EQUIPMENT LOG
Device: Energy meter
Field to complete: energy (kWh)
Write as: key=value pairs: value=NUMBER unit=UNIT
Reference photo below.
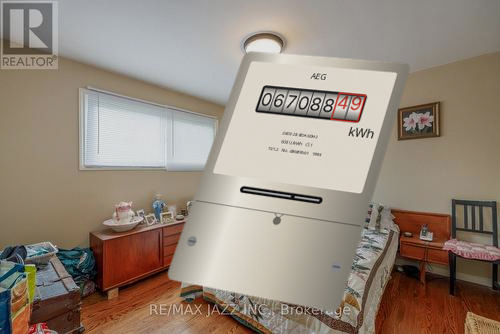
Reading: value=67088.49 unit=kWh
